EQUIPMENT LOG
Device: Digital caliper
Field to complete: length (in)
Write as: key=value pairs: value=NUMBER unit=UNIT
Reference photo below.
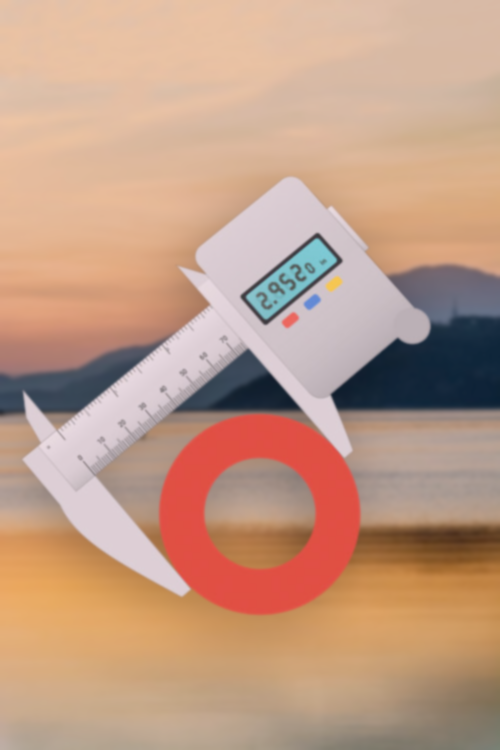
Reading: value=2.9520 unit=in
